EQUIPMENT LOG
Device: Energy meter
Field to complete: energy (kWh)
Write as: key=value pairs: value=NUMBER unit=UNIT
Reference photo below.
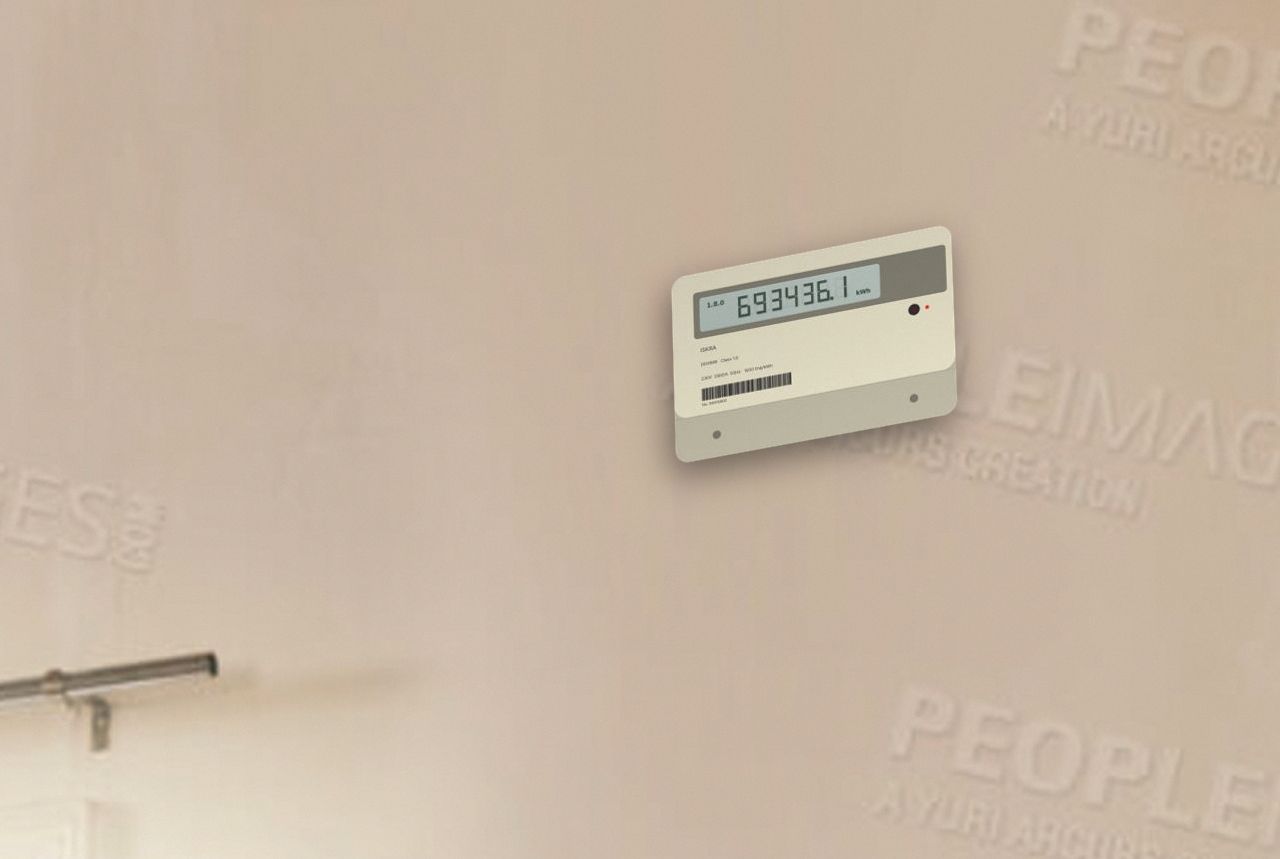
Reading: value=693436.1 unit=kWh
